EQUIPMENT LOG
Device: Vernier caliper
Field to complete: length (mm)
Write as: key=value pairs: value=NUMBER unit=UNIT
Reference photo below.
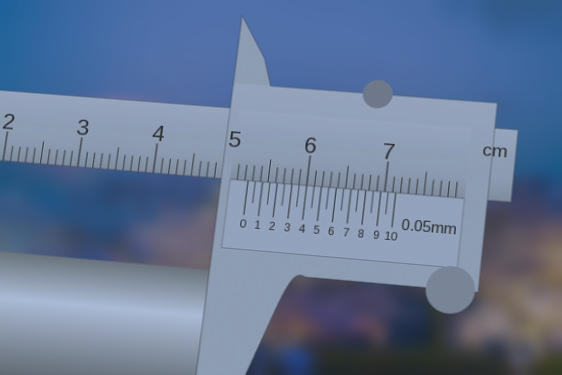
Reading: value=52.4 unit=mm
